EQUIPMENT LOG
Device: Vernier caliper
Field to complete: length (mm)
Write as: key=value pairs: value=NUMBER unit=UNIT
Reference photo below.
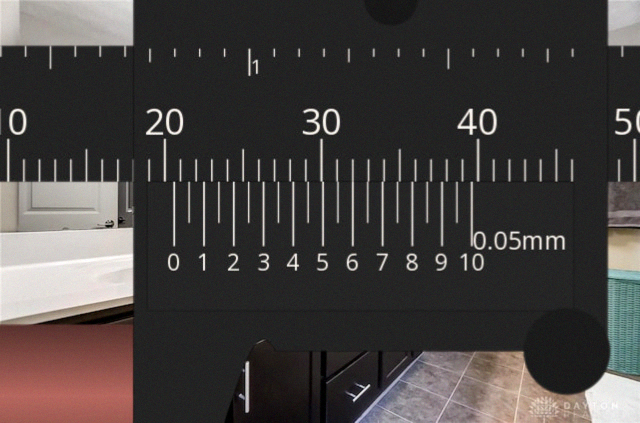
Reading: value=20.6 unit=mm
